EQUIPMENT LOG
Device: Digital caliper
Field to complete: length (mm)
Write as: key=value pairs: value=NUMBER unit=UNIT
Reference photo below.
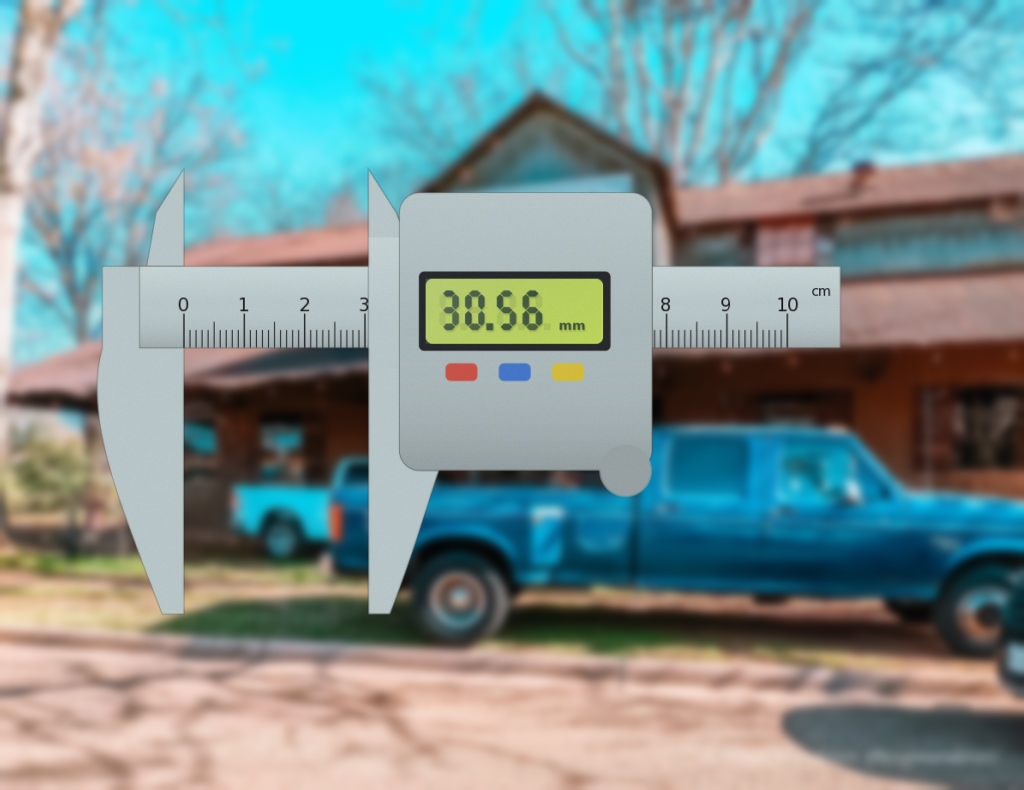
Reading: value=30.56 unit=mm
